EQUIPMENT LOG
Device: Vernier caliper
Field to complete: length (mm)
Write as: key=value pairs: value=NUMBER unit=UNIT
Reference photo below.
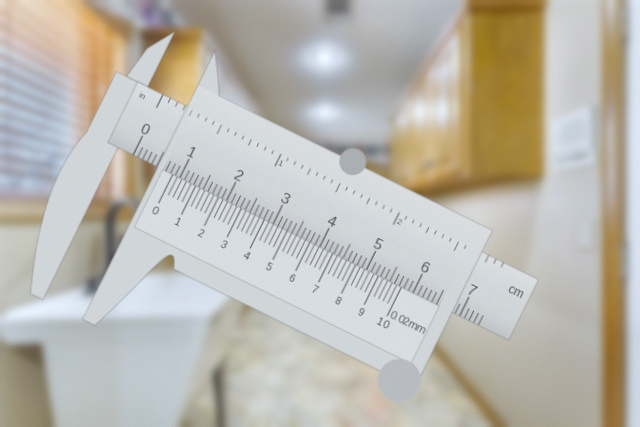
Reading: value=8.5 unit=mm
